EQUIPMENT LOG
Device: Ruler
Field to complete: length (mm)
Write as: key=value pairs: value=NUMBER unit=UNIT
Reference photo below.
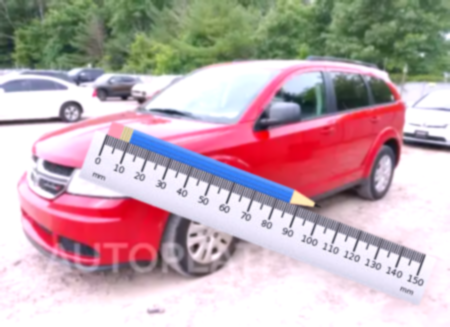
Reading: value=100 unit=mm
